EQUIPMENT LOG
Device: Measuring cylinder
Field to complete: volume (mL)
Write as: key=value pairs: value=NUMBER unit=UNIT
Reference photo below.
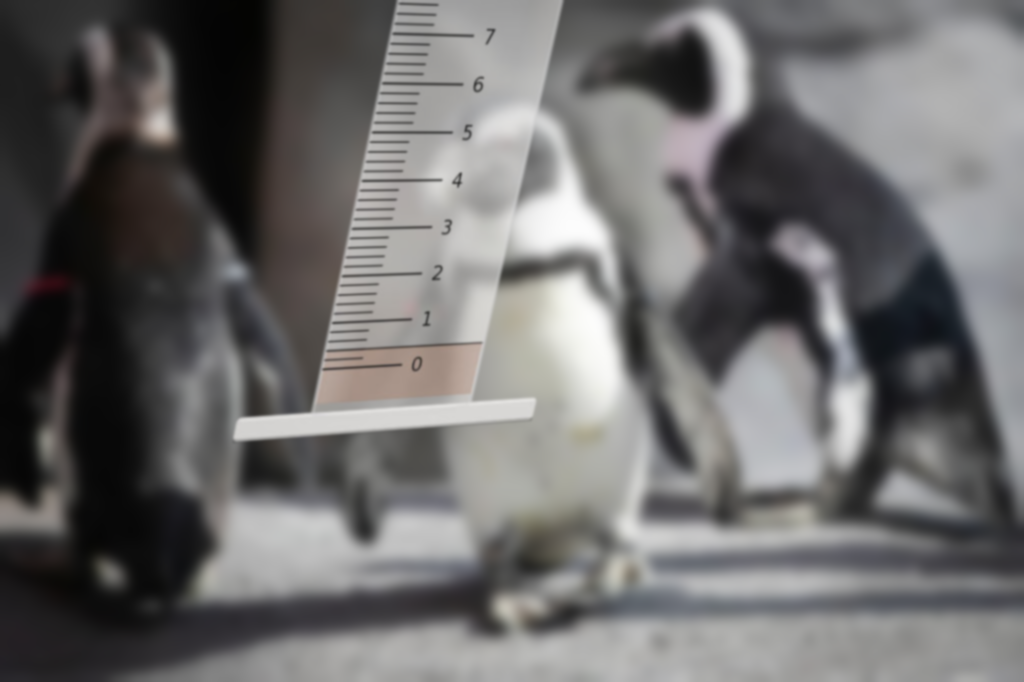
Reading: value=0.4 unit=mL
